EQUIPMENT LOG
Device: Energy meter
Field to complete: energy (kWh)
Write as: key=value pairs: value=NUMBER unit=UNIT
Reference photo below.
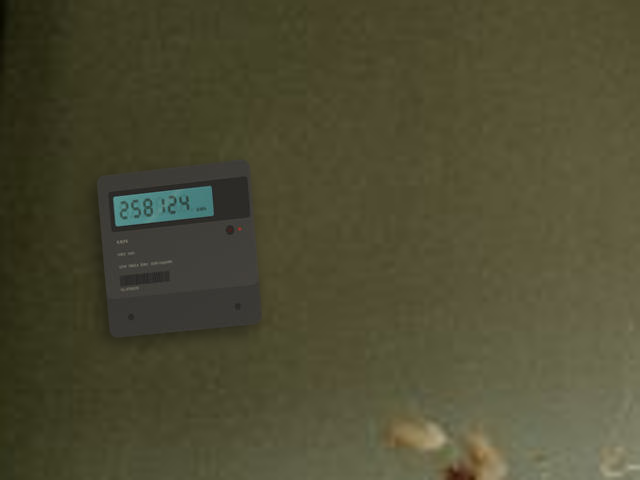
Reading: value=258124 unit=kWh
